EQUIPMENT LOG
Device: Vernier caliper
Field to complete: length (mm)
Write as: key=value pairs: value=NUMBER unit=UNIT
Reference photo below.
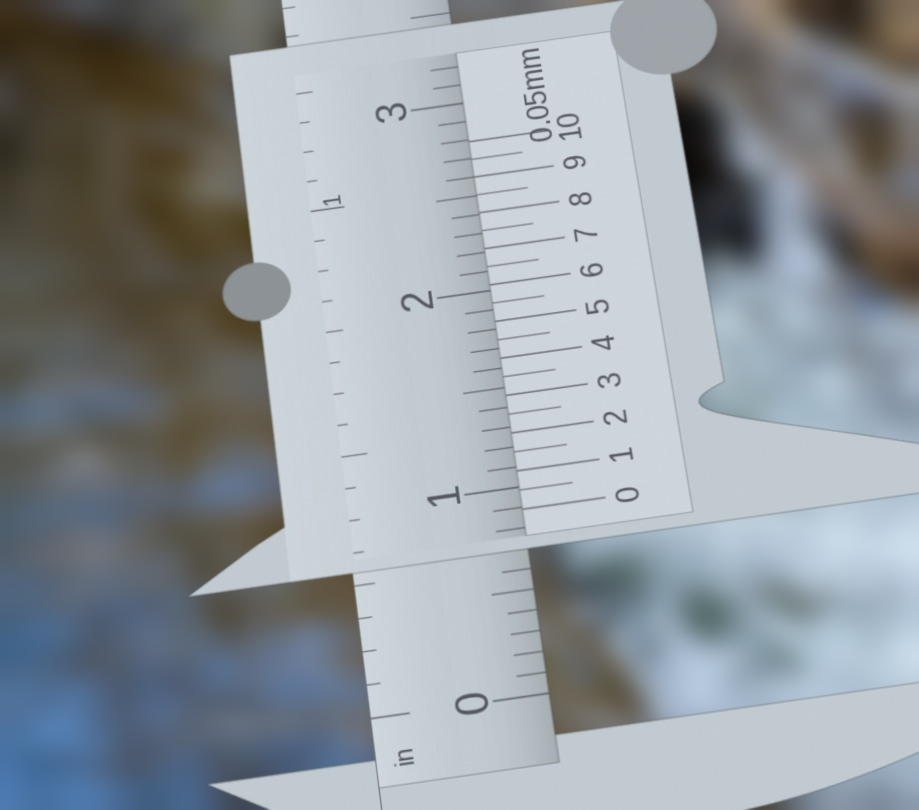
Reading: value=8.9 unit=mm
